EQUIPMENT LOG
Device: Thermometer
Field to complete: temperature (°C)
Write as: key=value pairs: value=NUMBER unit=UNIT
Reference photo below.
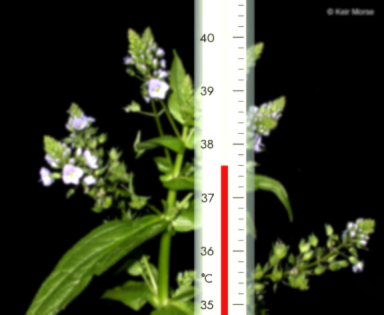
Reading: value=37.6 unit=°C
